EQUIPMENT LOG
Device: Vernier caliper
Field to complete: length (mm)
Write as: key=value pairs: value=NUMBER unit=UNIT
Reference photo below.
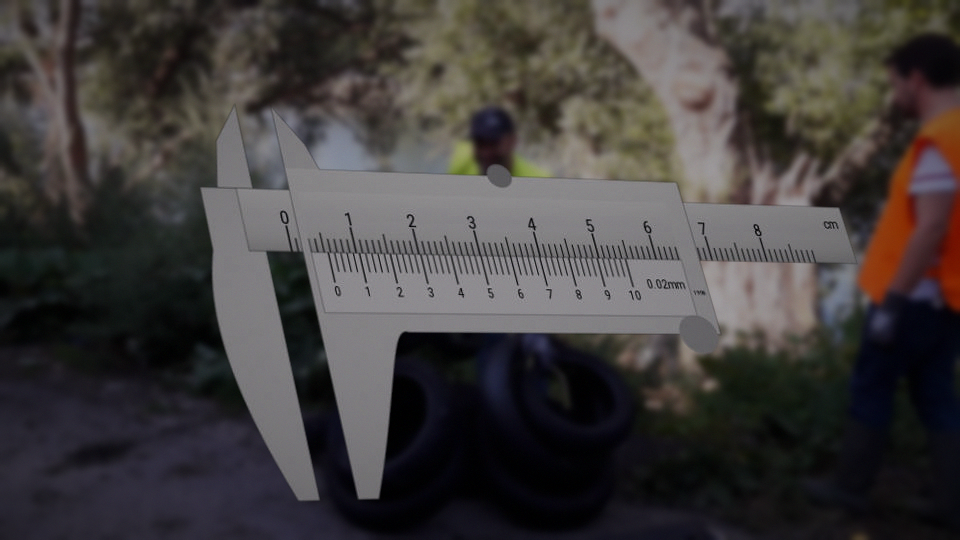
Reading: value=5.6 unit=mm
